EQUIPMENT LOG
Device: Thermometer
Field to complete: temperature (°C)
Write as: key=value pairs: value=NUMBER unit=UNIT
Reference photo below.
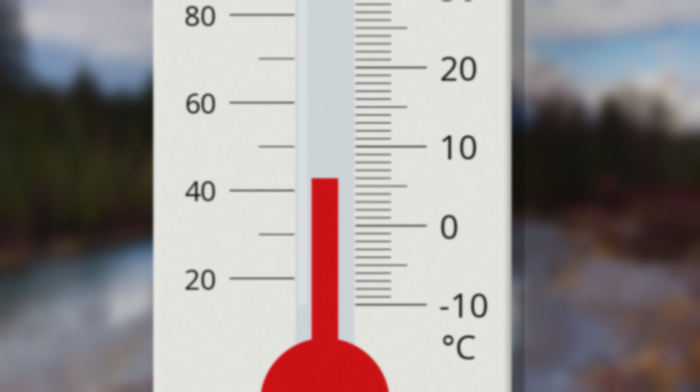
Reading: value=6 unit=°C
